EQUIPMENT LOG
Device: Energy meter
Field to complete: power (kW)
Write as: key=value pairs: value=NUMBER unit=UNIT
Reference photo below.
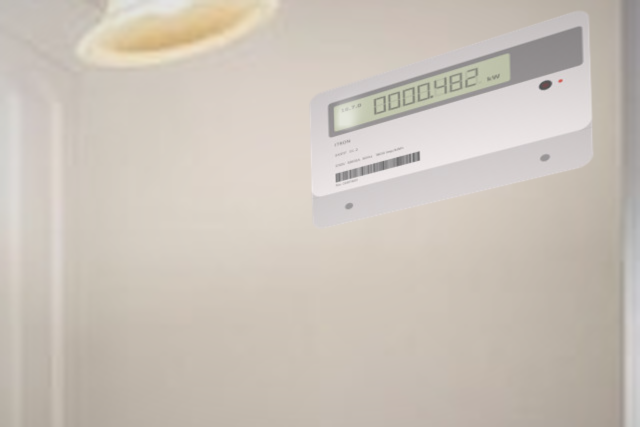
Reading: value=0.482 unit=kW
